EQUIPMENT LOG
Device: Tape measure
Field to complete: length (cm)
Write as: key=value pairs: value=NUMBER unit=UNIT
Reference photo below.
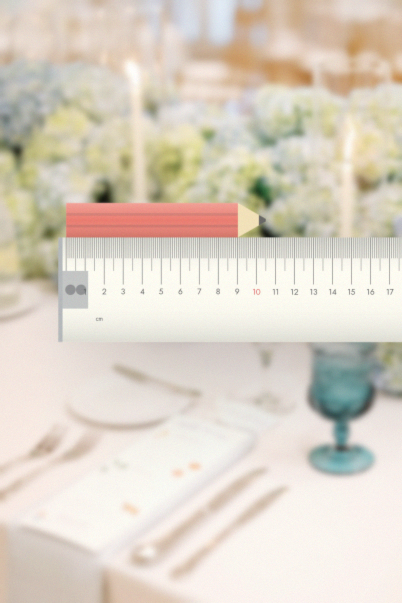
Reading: value=10.5 unit=cm
